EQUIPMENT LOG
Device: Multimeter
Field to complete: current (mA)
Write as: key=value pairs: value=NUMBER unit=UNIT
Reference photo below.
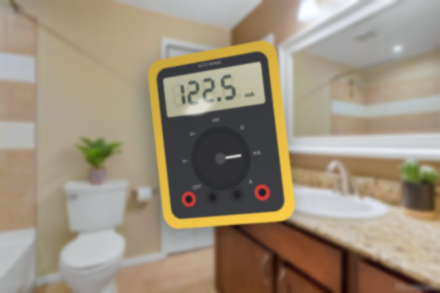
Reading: value=122.5 unit=mA
